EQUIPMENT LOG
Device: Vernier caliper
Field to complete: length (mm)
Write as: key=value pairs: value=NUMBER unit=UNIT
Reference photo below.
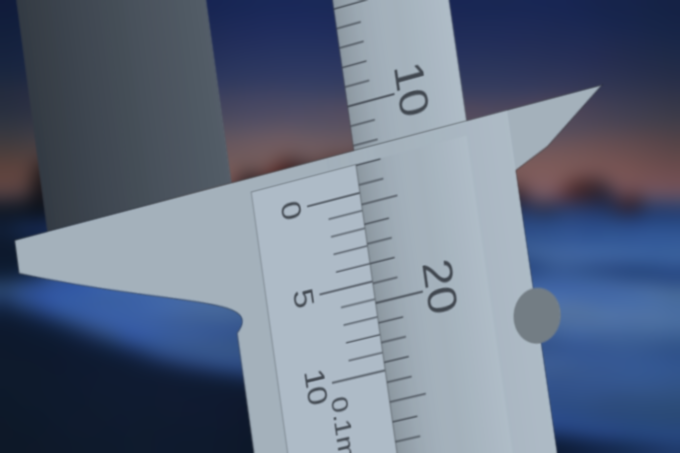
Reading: value=14.4 unit=mm
